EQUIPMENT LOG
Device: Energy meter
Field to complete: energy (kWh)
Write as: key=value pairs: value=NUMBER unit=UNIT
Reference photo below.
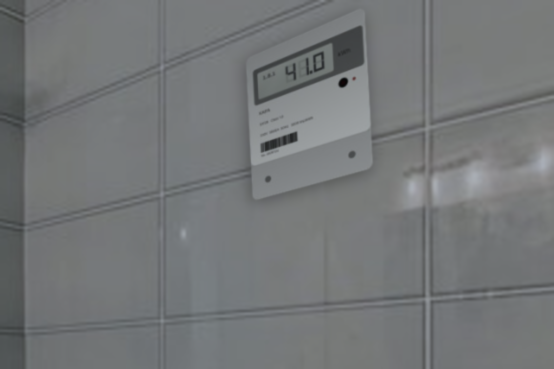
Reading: value=41.0 unit=kWh
